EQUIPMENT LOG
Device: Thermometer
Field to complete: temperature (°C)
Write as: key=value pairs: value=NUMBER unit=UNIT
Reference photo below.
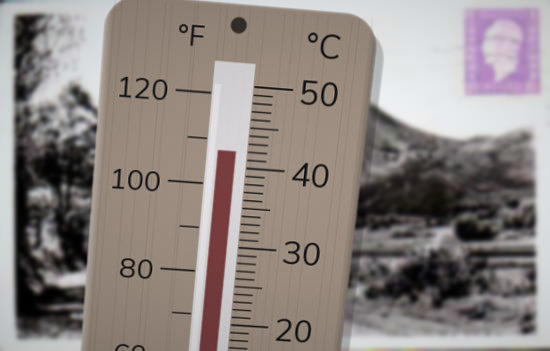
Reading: value=42 unit=°C
